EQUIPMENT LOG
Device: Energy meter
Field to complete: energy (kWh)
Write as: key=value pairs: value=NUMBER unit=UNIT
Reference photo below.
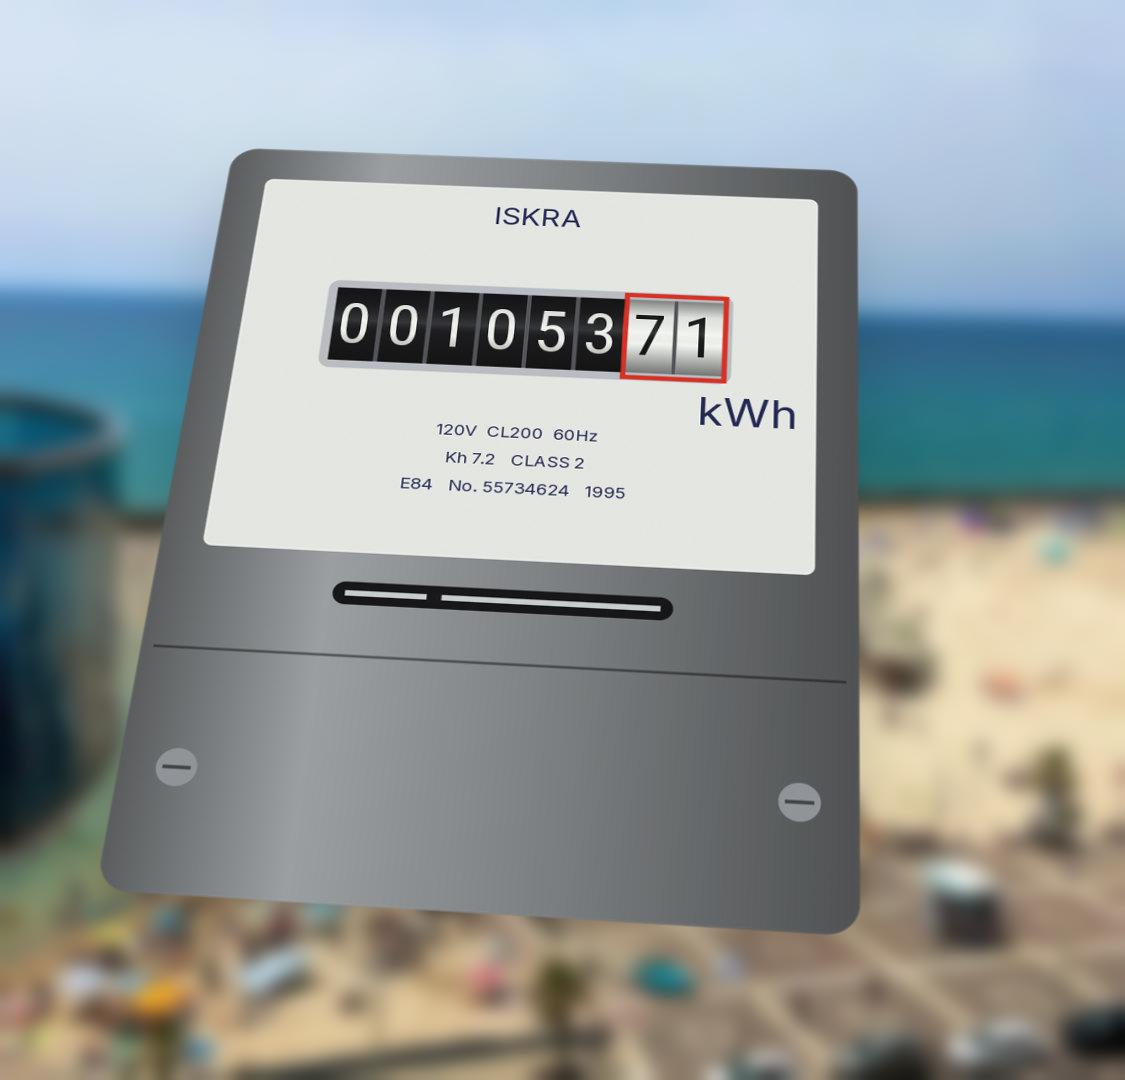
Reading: value=1053.71 unit=kWh
